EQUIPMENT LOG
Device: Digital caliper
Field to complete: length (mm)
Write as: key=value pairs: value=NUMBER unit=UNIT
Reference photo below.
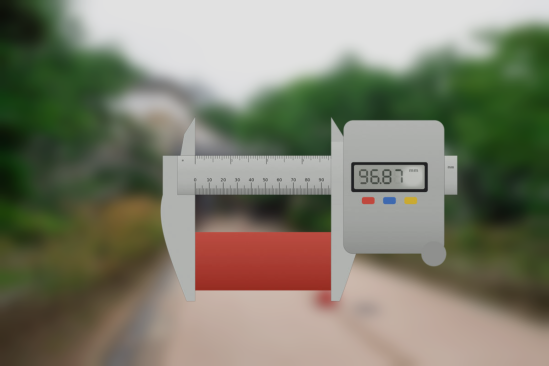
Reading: value=96.87 unit=mm
